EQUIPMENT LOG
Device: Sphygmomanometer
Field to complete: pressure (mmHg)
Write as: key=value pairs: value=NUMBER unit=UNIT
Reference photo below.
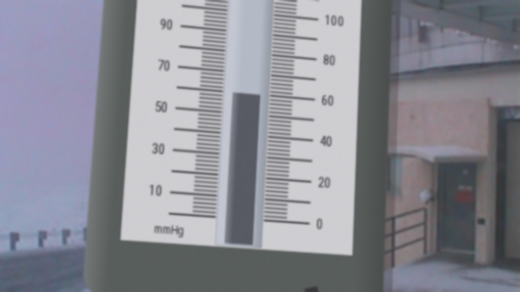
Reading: value=60 unit=mmHg
